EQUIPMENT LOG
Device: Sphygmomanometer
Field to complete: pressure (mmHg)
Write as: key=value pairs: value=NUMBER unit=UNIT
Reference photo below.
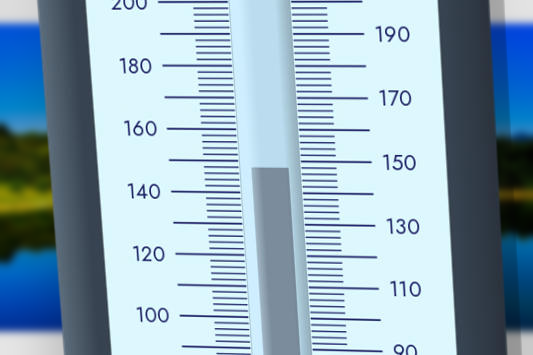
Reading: value=148 unit=mmHg
